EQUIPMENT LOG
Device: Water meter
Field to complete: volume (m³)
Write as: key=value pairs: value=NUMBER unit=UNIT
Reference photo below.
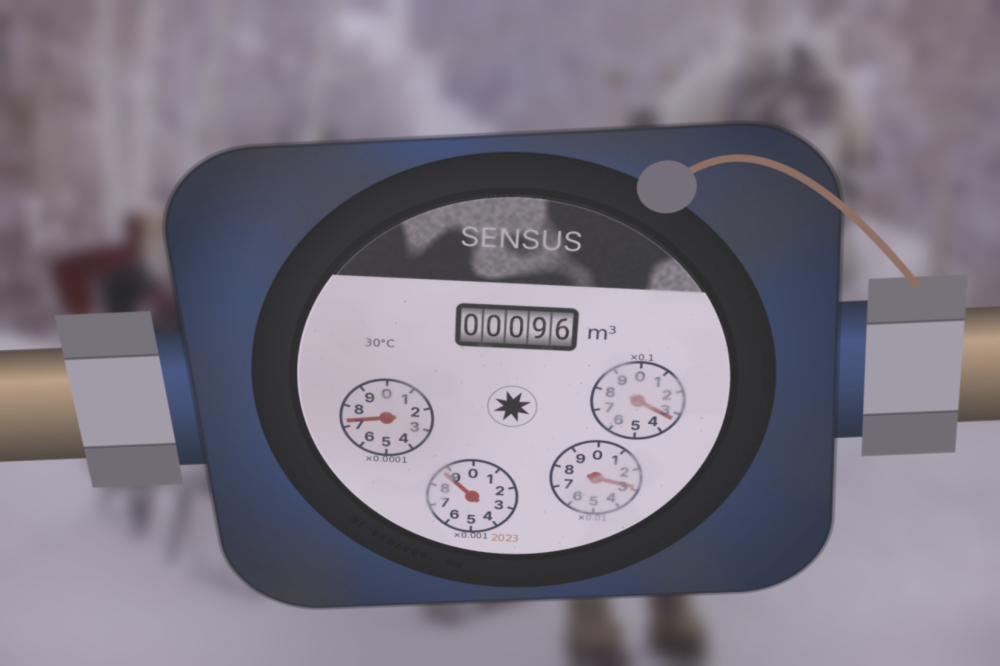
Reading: value=96.3287 unit=m³
